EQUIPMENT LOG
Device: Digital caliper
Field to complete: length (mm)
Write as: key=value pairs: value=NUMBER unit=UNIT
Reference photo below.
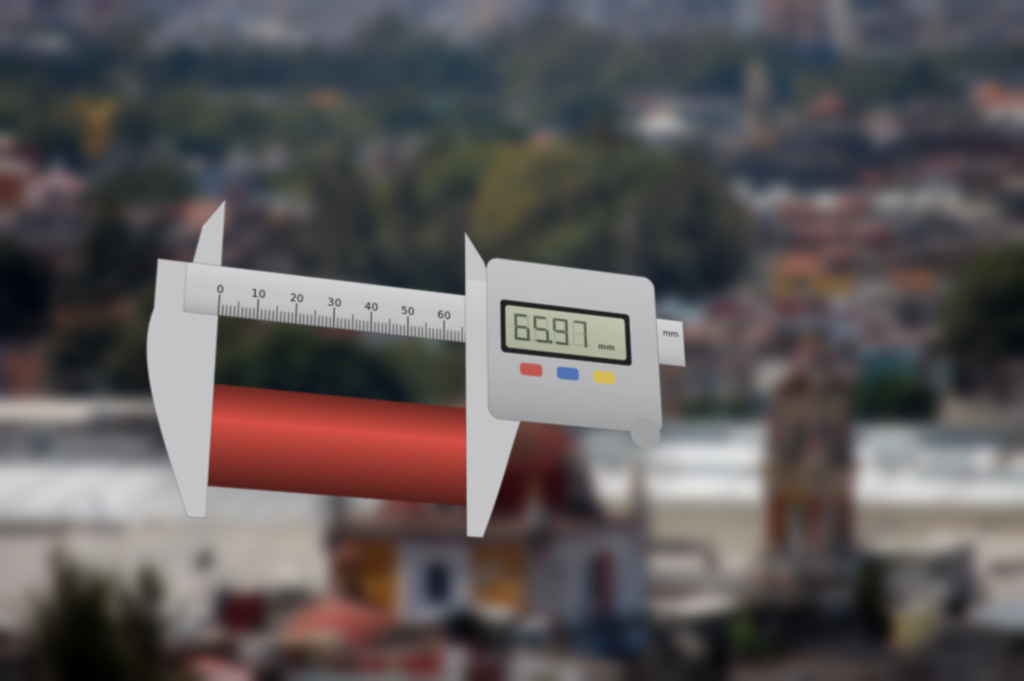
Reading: value=65.97 unit=mm
